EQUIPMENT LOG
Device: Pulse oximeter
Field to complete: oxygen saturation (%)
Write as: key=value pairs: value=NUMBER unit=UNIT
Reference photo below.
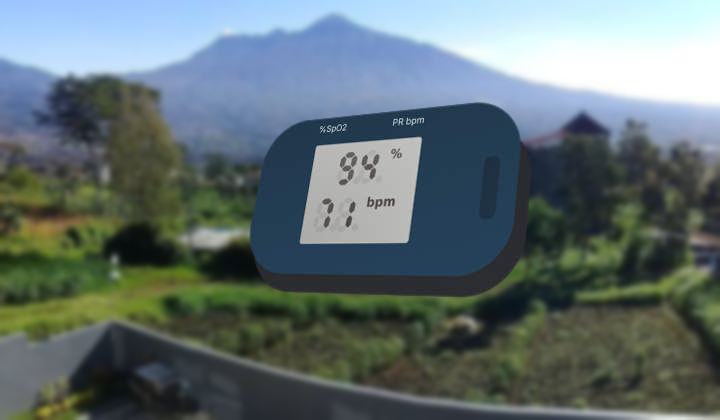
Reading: value=94 unit=%
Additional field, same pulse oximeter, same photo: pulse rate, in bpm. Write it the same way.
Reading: value=71 unit=bpm
